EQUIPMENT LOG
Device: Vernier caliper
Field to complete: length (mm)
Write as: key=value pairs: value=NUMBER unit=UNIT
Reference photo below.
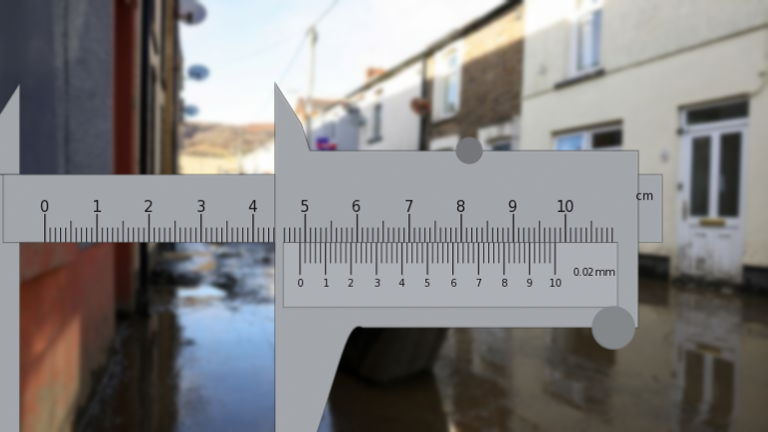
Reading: value=49.0 unit=mm
